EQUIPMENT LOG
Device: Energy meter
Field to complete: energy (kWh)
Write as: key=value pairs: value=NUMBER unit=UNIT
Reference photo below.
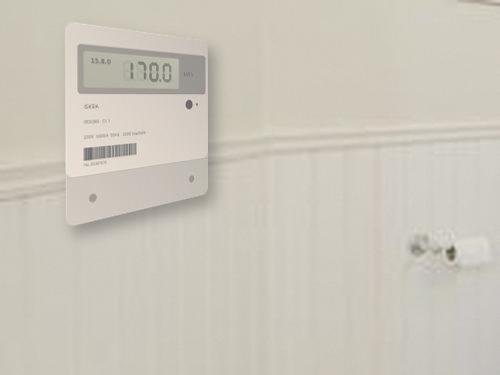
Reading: value=170.0 unit=kWh
